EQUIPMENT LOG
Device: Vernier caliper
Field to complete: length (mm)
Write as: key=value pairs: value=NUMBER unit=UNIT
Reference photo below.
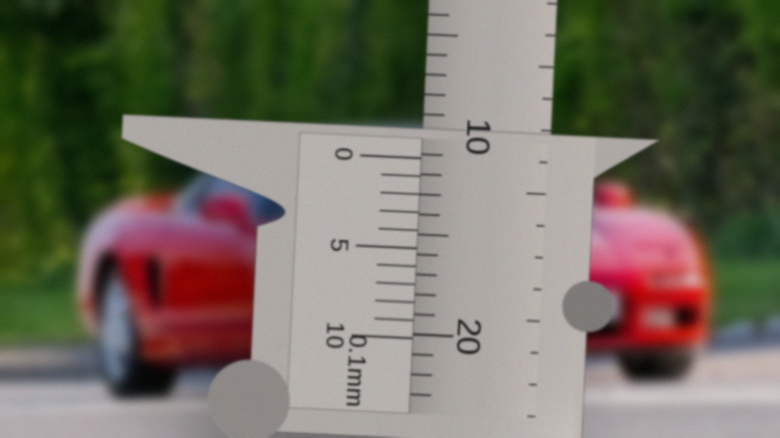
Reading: value=11.2 unit=mm
